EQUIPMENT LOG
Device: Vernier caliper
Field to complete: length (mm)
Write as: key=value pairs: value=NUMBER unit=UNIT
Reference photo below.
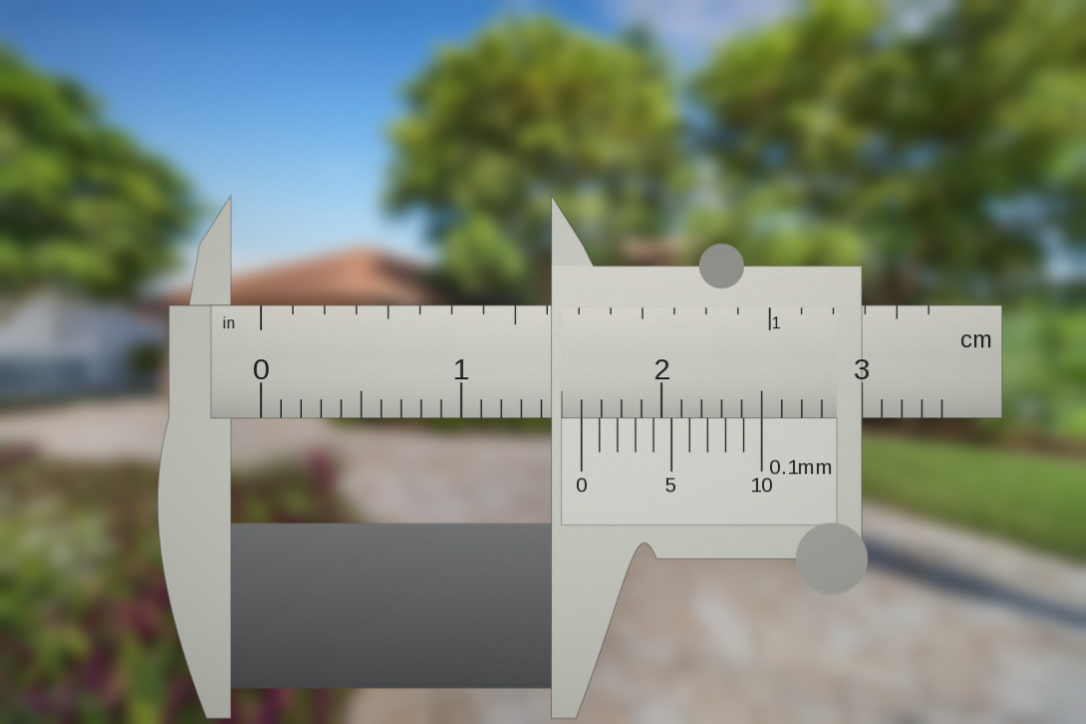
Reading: value=16.0 unit=mm
